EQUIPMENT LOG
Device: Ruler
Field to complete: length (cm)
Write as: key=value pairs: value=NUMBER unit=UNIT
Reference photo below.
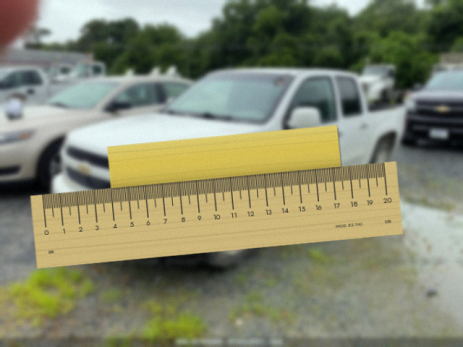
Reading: value=13.5 unit=cm
